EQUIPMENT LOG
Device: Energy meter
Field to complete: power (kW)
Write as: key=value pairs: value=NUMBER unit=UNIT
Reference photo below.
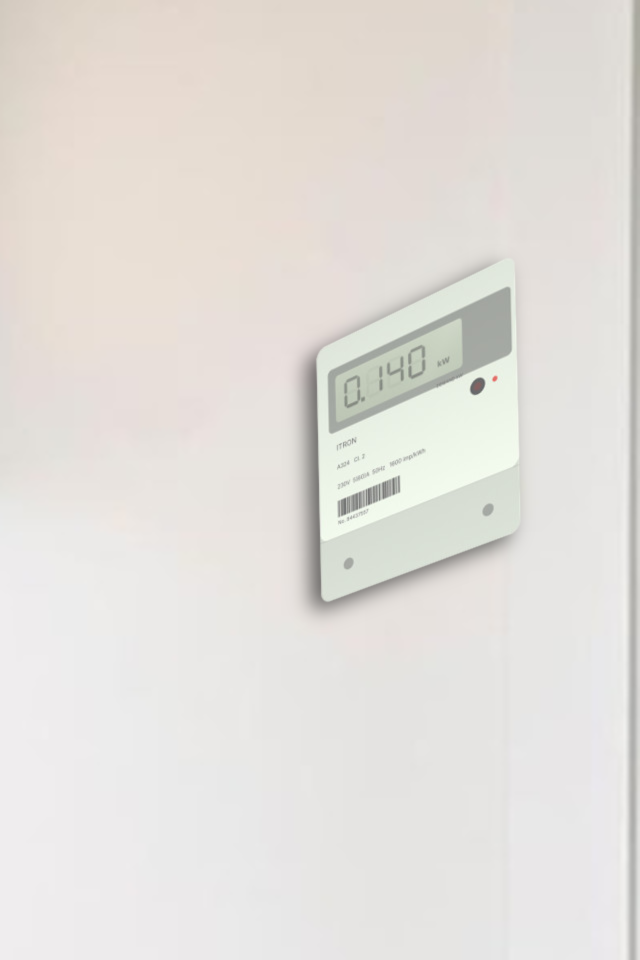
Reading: value=0.140 unit=kW
